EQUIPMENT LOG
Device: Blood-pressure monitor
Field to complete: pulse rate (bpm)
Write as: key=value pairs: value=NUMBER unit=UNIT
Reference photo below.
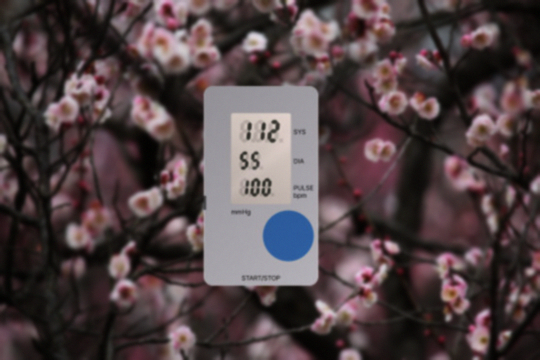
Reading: value=100 unit=bpm
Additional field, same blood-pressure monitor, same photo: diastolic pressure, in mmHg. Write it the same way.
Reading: value=55 unit=mmHg
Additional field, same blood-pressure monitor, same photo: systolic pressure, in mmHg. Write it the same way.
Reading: value=112 unit=mmHg
